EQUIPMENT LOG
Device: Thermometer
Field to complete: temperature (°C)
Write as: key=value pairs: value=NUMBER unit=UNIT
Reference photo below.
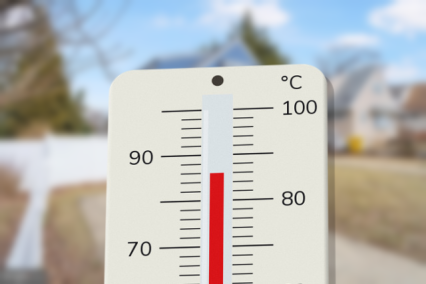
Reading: value=86 unit=°C
